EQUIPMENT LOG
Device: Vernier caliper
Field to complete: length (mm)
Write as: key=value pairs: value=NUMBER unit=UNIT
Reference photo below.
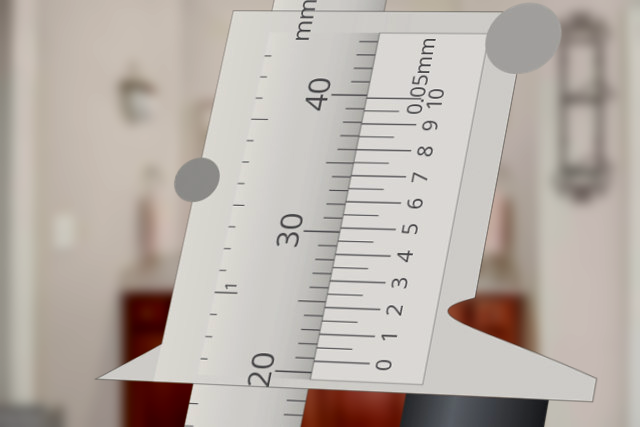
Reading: value=20.8 unit=mm
